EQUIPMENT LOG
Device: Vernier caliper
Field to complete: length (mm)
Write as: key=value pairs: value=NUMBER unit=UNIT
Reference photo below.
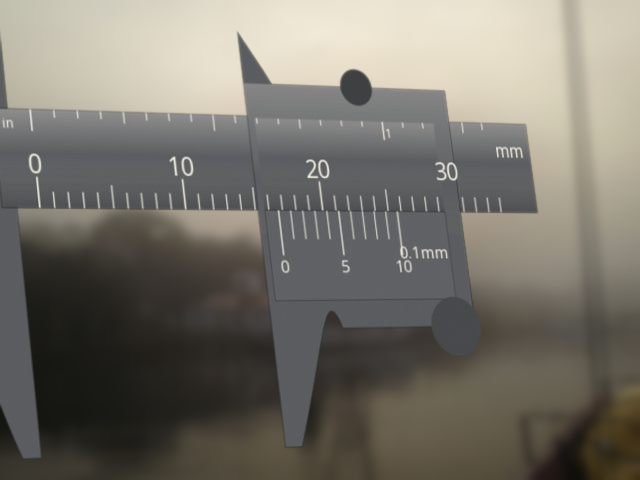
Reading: value=16.7 unit=mm
